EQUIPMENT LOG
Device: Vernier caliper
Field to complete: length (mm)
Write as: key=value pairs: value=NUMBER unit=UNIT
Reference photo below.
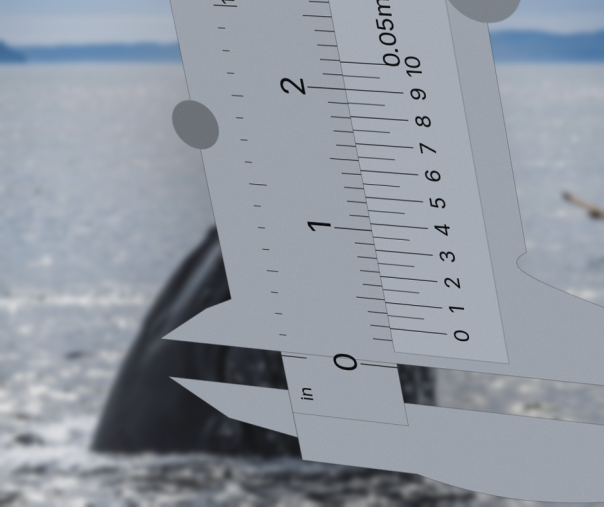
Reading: value=2.9 unit=mm
